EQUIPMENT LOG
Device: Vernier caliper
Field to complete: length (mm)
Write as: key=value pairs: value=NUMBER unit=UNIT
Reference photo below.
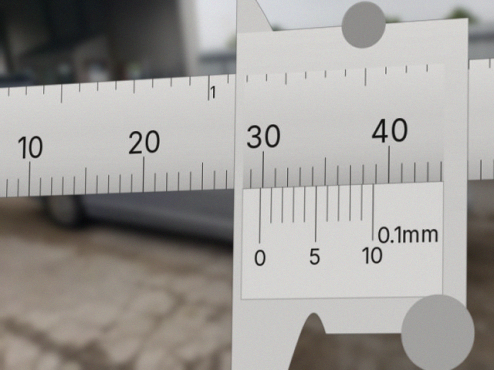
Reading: value=29.8 unit=mm
